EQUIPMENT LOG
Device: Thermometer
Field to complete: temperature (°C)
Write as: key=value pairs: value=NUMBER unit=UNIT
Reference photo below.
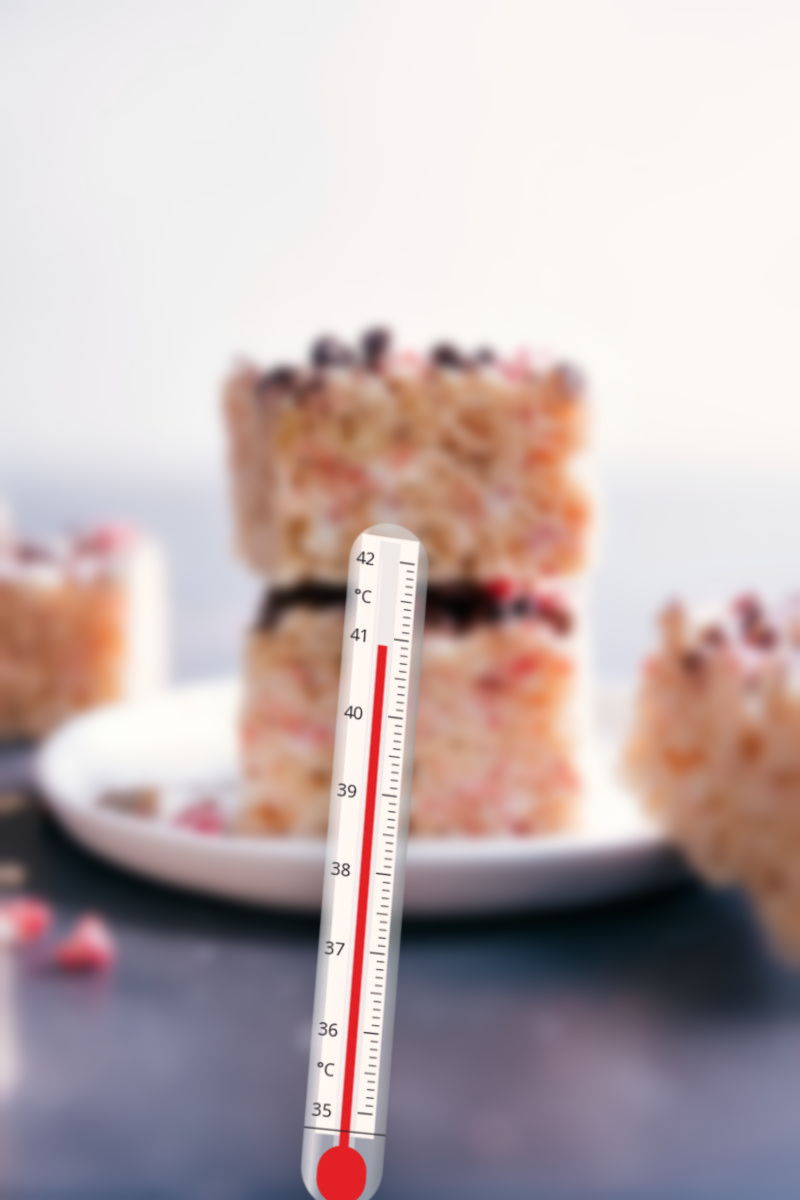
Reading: value=40.9 unit=°C
